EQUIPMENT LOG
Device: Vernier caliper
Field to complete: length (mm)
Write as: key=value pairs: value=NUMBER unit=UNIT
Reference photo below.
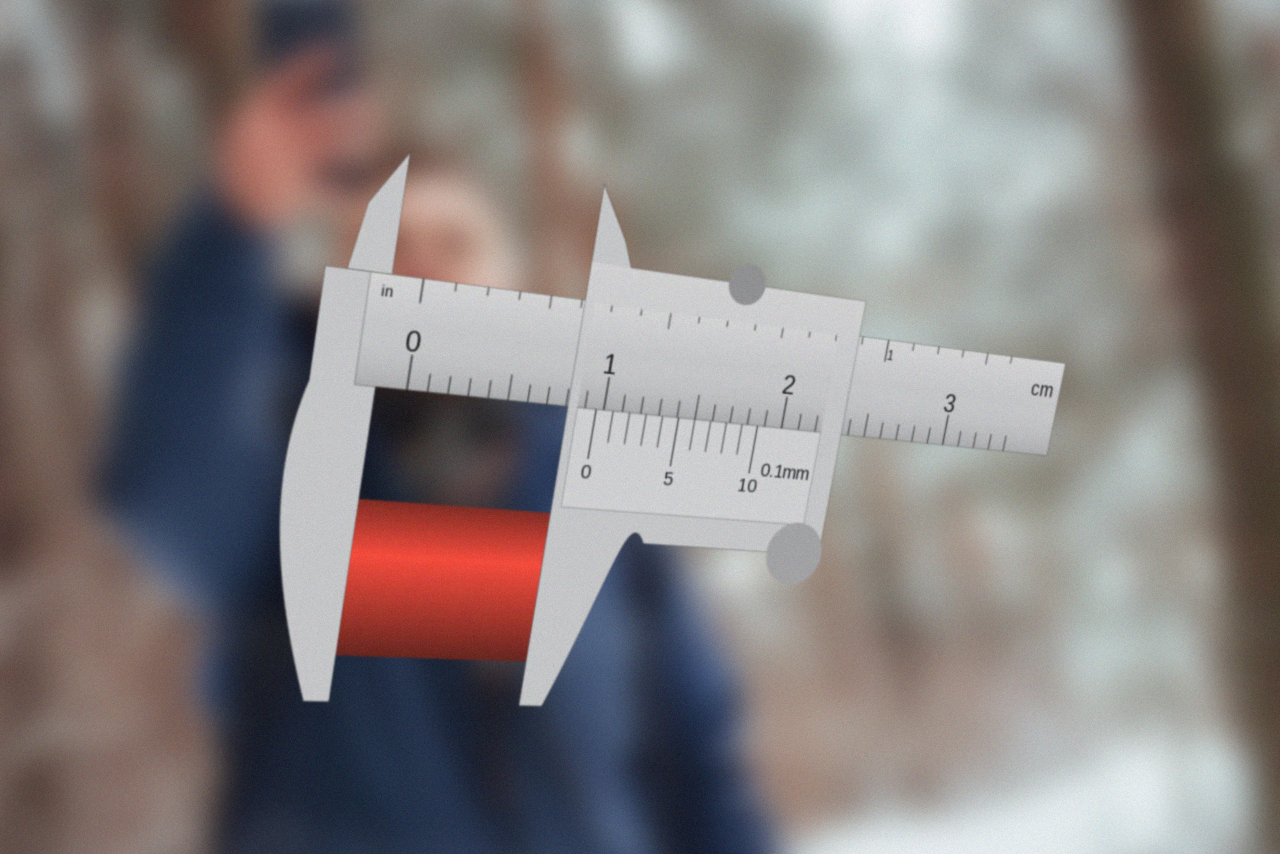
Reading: value=9.6 unit=mm
